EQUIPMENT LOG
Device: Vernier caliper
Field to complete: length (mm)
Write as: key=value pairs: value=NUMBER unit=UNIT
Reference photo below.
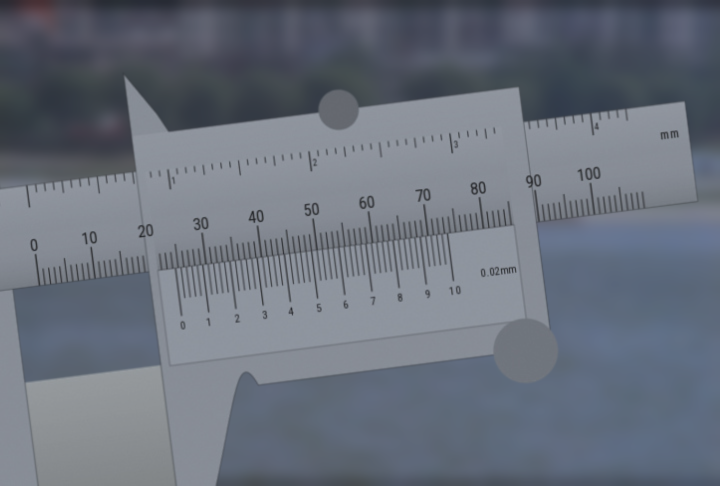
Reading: value=24.5 unit=mm
